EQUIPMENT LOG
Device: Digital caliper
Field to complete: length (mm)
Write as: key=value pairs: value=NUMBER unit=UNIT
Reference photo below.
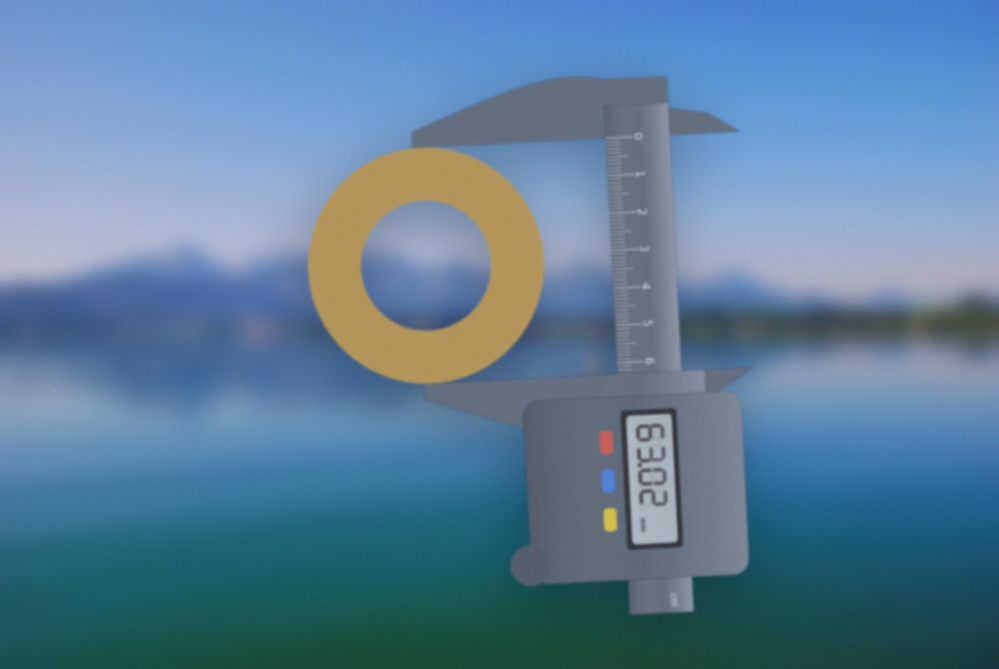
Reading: value=63.02 unit=mm
